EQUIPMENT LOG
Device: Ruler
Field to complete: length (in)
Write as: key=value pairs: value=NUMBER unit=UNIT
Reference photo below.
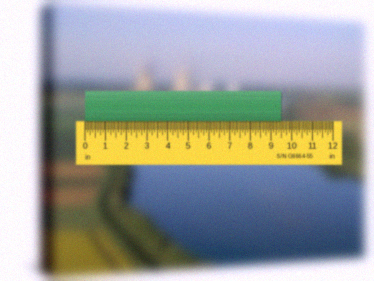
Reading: value=9.5 unit=in
